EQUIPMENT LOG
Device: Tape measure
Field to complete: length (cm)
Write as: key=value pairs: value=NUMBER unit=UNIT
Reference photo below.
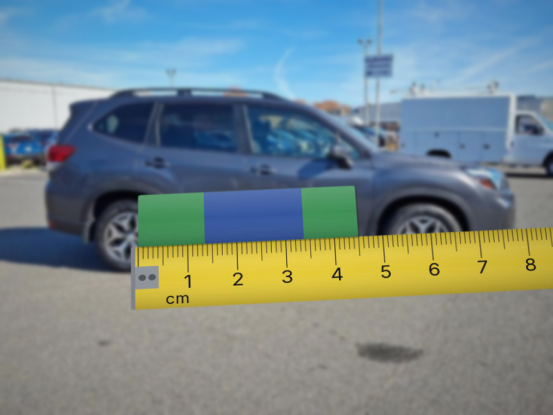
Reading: value=4.5 unit=cm
